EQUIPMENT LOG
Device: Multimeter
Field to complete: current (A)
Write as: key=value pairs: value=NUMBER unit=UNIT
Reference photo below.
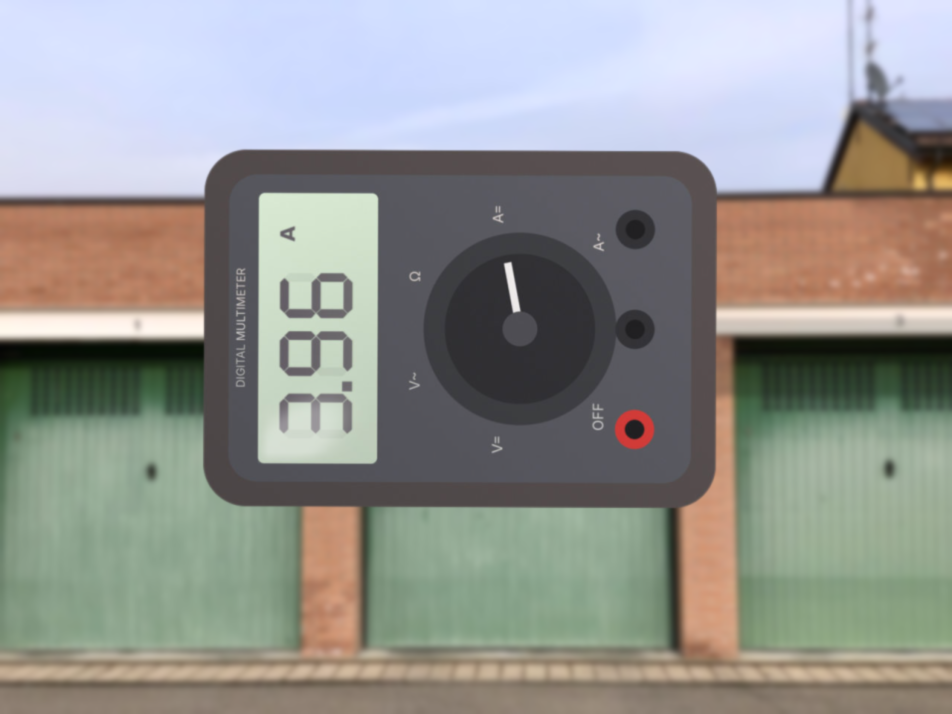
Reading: value=3.96 unit=A
